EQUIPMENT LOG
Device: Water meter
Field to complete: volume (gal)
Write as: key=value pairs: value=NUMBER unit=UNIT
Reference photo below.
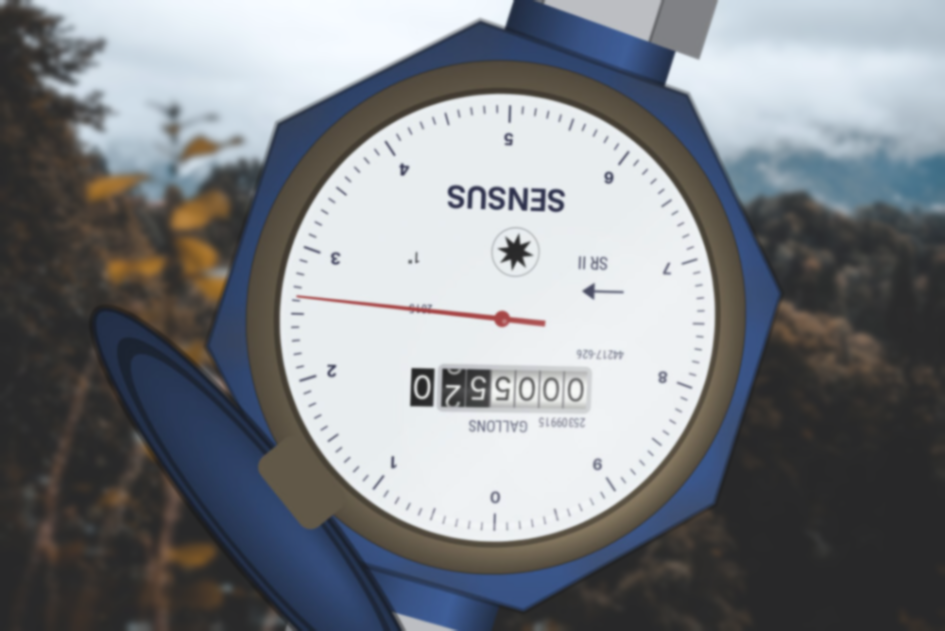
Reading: value=5522.6 unit=gal
